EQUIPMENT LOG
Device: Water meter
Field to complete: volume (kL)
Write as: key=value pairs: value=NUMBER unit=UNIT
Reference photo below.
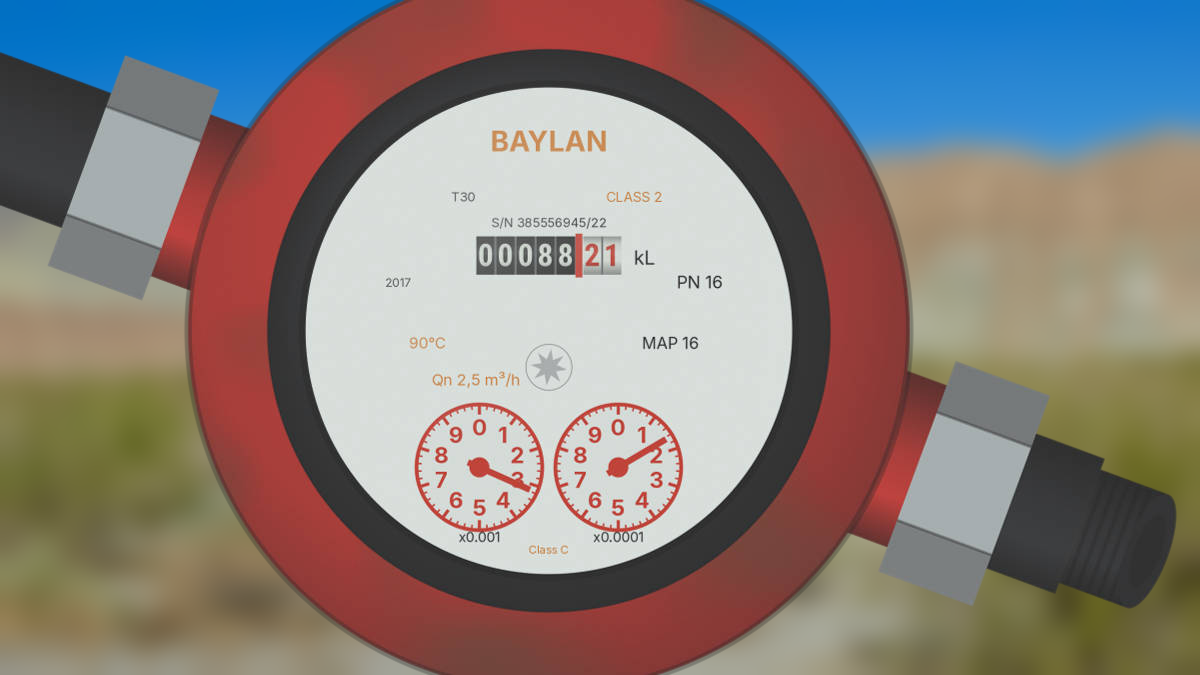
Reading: value=88.2131 unit=kL
